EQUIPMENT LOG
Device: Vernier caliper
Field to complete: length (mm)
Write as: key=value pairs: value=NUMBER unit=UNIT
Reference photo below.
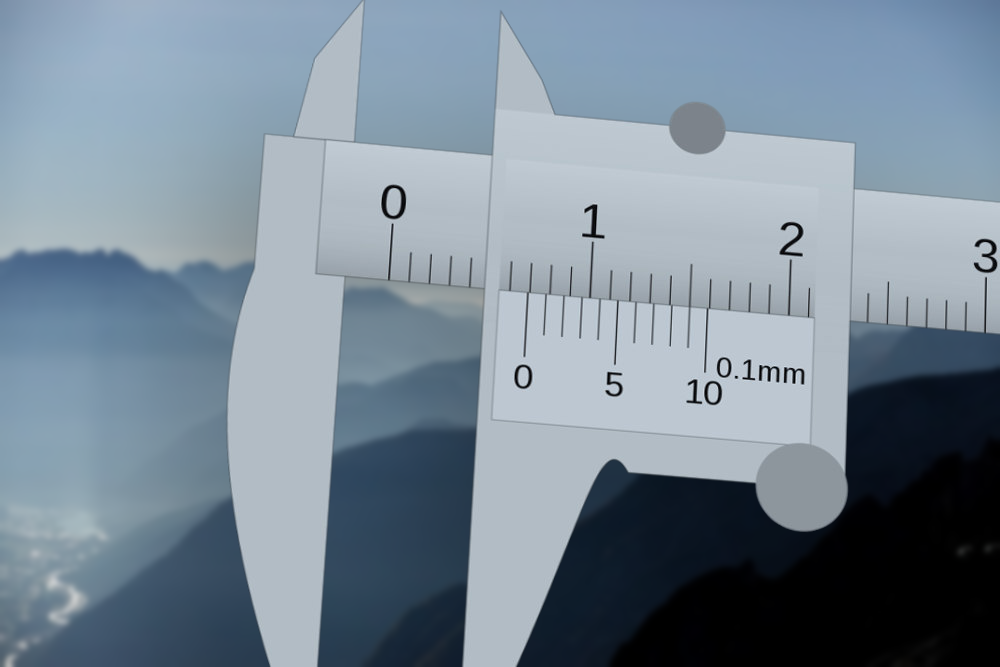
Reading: value=6.9 unit=mm
